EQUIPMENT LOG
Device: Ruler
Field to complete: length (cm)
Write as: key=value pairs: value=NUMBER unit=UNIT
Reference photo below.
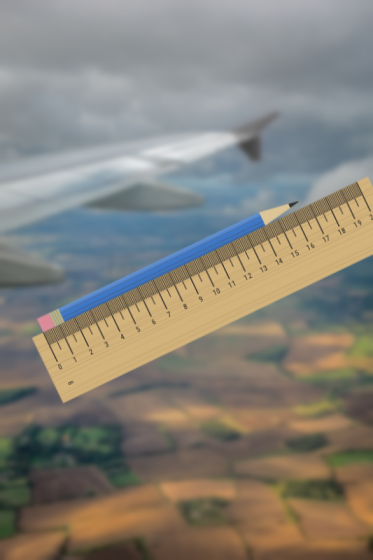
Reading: value=16.5 unit=cm
